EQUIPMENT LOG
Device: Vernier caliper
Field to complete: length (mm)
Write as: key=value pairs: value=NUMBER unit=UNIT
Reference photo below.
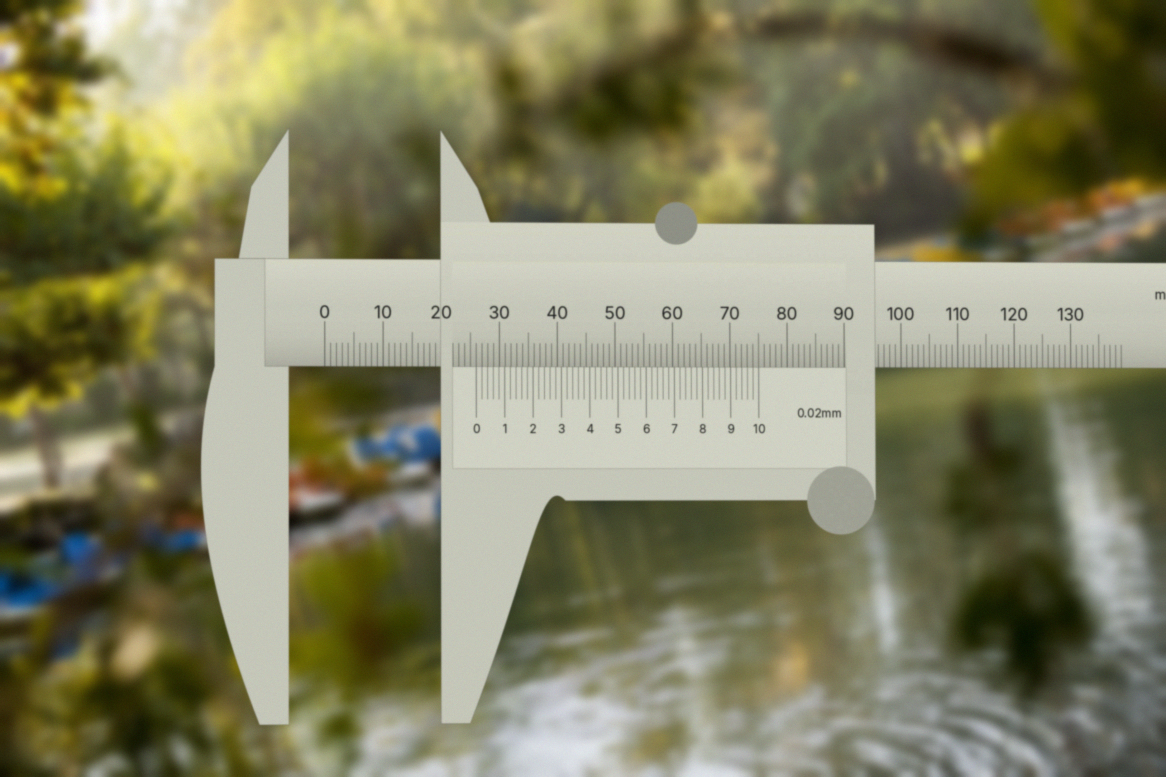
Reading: value=26.0 unit=mm
